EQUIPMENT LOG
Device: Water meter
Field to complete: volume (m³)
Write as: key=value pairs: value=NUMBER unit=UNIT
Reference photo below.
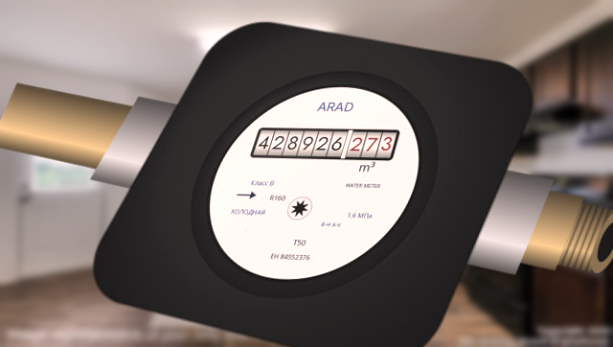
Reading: value=428926.273 unit=m³
